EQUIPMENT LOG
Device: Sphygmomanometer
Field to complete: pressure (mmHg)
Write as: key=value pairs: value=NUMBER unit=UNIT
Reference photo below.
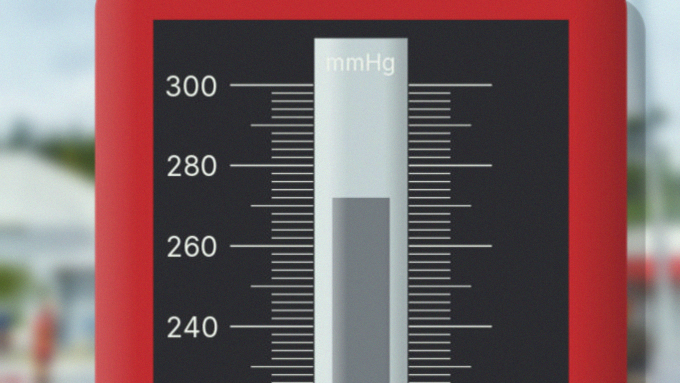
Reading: value=272 unit=mmHg
